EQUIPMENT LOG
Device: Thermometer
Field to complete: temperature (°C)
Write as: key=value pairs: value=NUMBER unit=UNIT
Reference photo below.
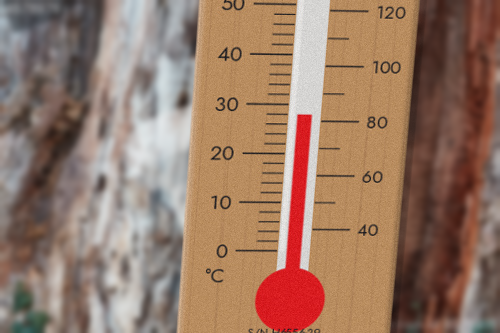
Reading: value=28 unit=°C
